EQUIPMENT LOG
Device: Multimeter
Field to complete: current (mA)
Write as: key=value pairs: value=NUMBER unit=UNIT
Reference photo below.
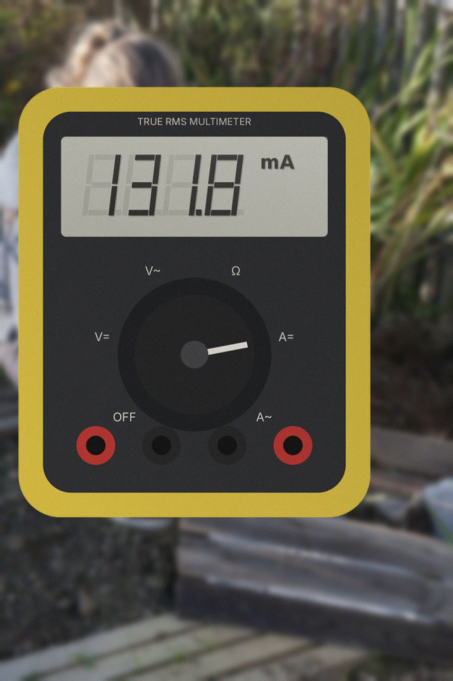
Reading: value=131.8 unit=mA
